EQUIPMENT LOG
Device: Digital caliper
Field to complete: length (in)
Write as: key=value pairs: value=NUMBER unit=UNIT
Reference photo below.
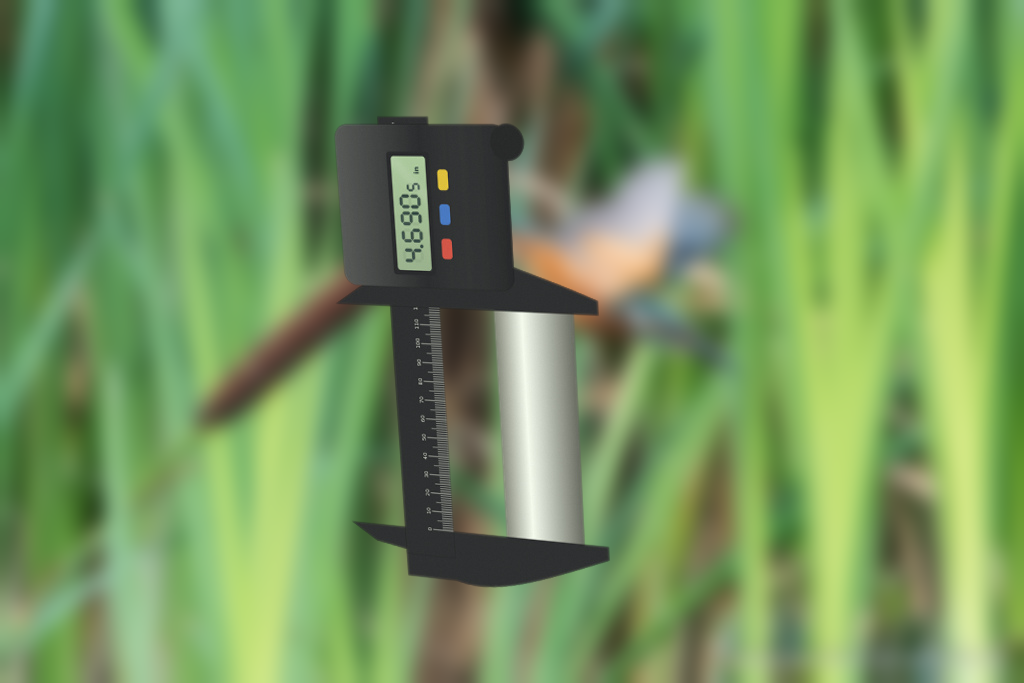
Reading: value=4.6905 unit=in
